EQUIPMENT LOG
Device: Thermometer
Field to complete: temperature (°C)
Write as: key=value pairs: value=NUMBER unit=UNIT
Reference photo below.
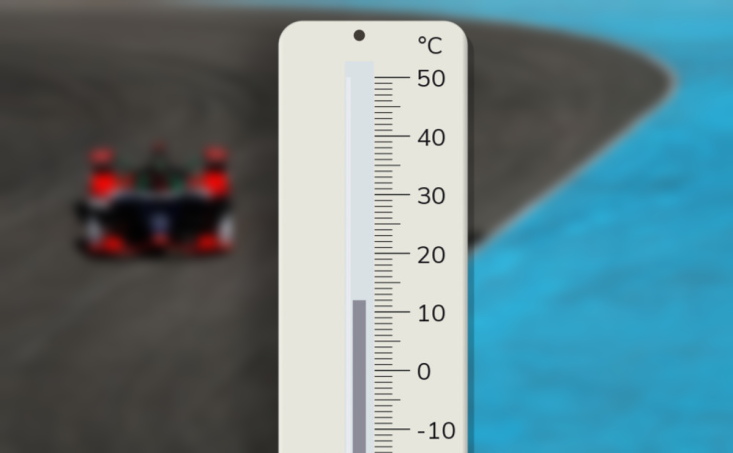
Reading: value=12 unit=°C
